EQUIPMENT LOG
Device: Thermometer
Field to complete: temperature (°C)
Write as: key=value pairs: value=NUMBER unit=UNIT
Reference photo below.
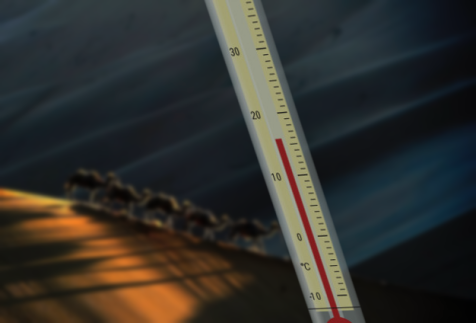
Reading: value=16 unit=°C
